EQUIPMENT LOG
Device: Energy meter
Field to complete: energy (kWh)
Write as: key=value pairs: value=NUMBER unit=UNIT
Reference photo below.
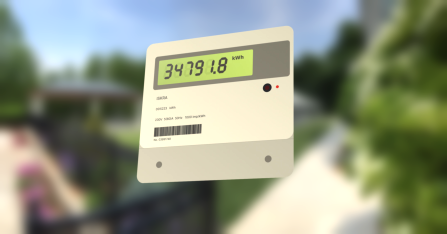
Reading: value=34791.8 unit=kWh
